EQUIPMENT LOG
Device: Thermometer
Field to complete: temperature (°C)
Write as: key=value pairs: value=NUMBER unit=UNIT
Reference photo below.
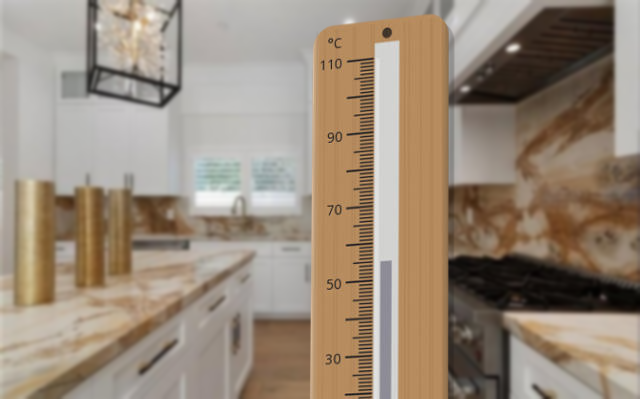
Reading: value=55 unit=°C
